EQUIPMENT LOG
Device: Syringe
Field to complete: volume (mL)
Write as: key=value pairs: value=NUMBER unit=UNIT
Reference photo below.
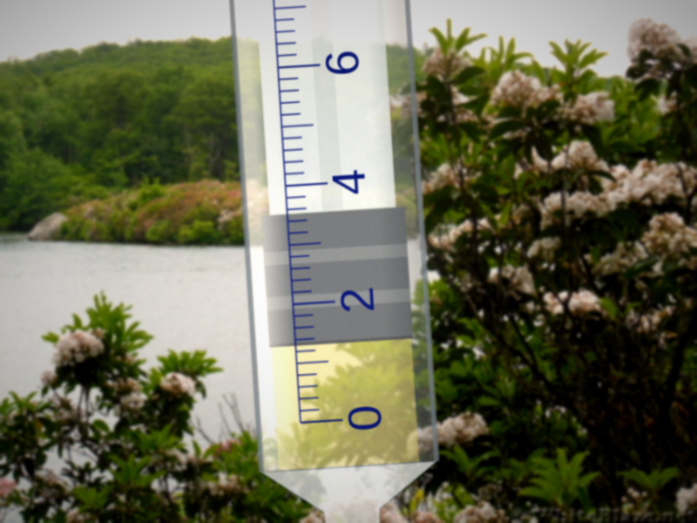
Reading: value=1.3 unit=mL
